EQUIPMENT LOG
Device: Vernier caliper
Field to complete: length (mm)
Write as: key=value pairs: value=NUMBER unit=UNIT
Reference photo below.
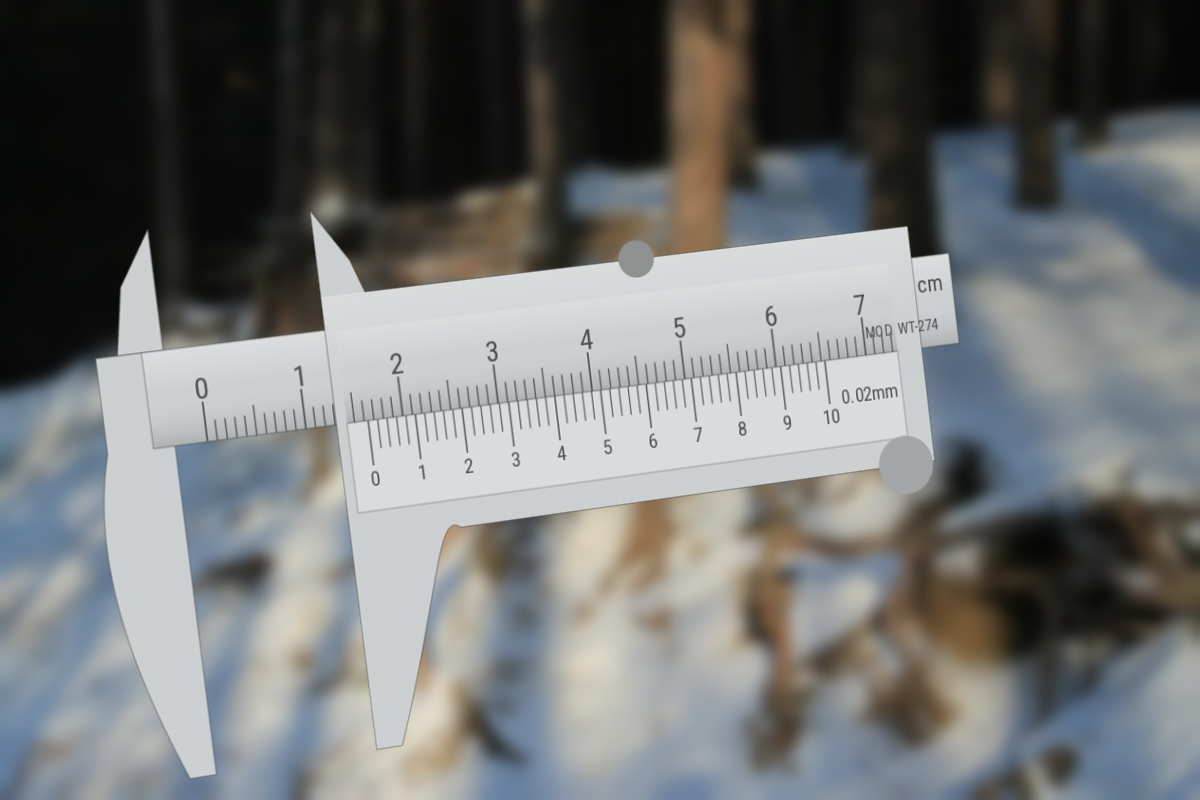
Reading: value=16.4 unit=mm
